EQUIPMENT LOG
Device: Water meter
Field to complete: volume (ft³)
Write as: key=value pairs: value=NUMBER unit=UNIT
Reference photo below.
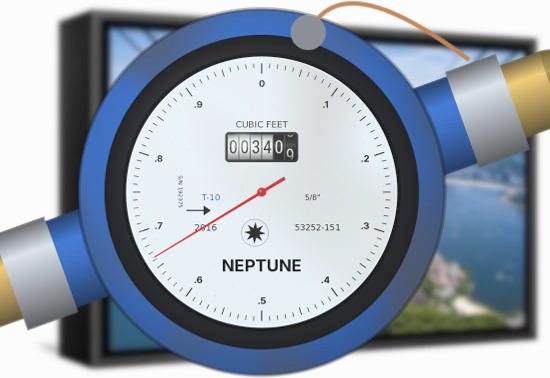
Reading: value=3408.66 unit=ft³
